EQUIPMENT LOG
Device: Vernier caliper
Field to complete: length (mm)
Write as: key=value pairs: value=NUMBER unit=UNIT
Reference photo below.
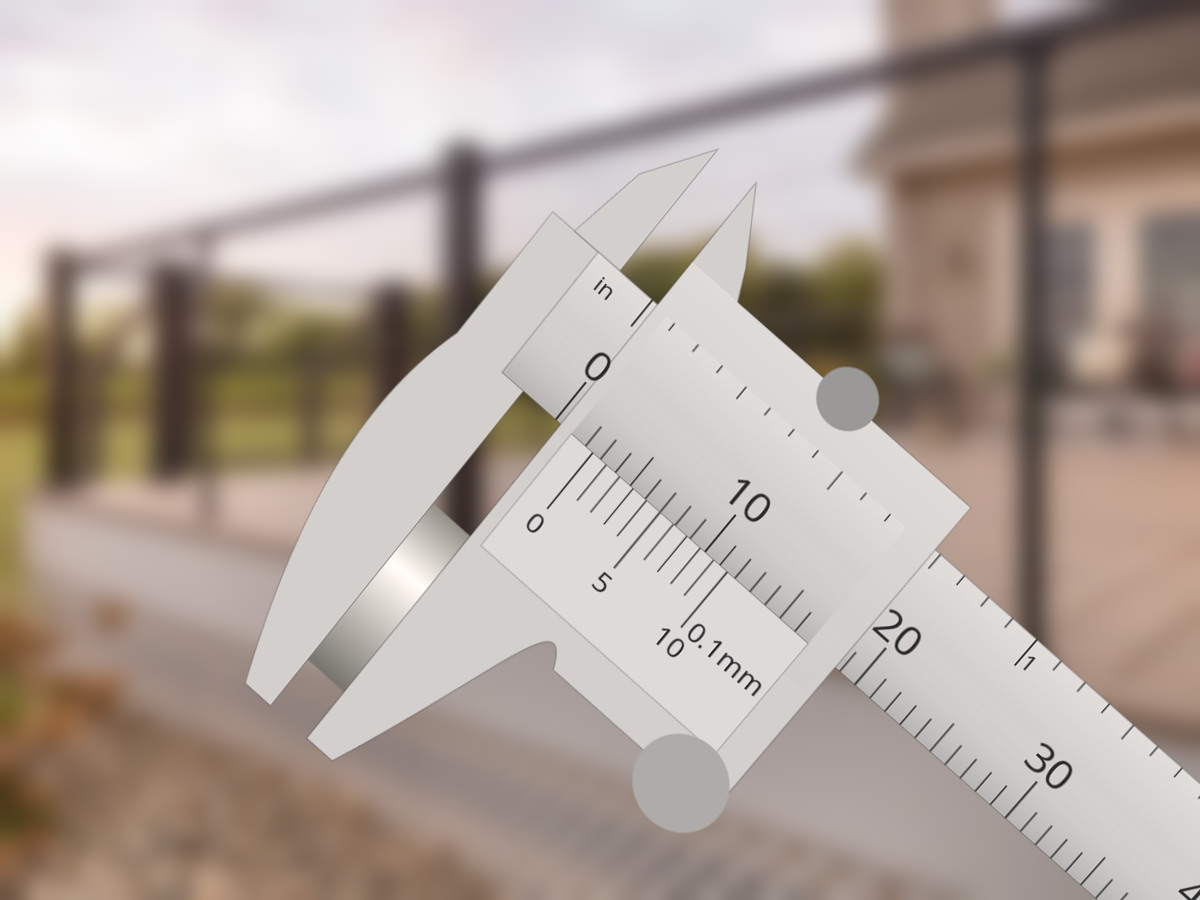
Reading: value=2.5 unit=mm
